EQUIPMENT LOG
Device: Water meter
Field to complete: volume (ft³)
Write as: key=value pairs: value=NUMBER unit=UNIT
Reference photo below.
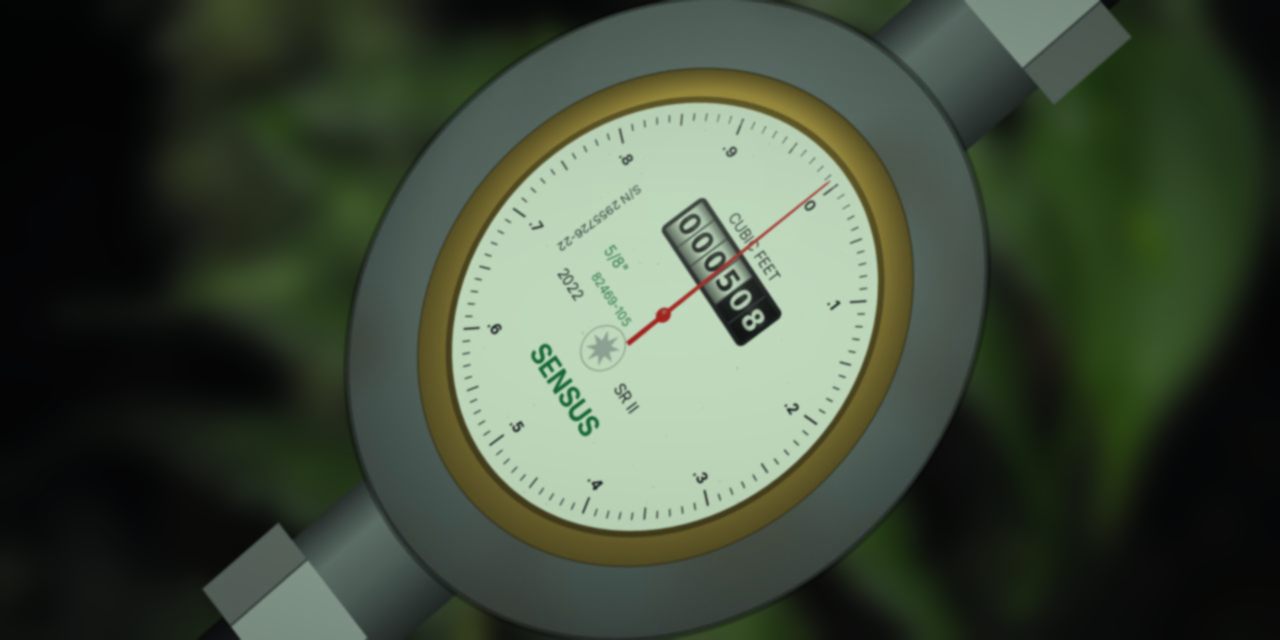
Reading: value=507.99 unit=ft³
